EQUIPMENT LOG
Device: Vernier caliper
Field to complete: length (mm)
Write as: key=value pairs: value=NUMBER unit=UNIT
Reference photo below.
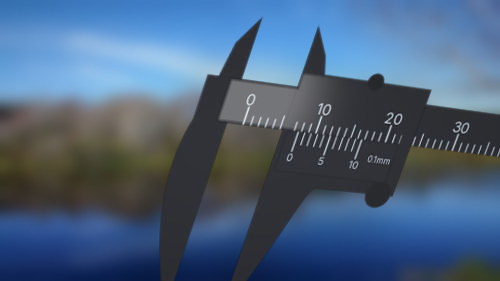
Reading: value=7.6 unit=mm
